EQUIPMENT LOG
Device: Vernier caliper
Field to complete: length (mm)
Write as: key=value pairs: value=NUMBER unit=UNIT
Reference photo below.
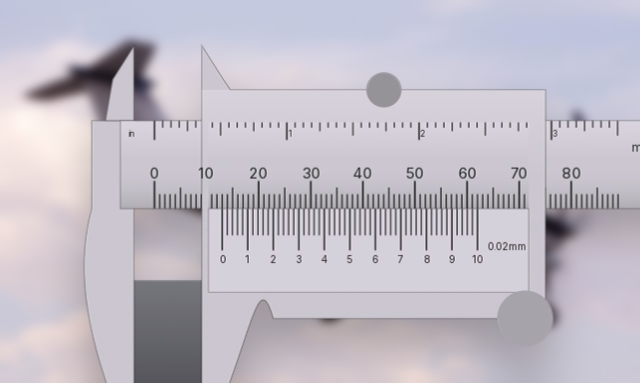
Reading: value=13.0 unit=mm
